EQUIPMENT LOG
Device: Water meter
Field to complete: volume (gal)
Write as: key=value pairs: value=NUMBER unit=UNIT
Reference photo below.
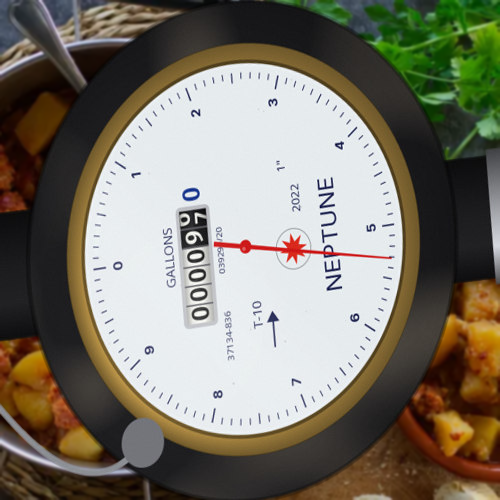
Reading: value=965.3 unit=gal
